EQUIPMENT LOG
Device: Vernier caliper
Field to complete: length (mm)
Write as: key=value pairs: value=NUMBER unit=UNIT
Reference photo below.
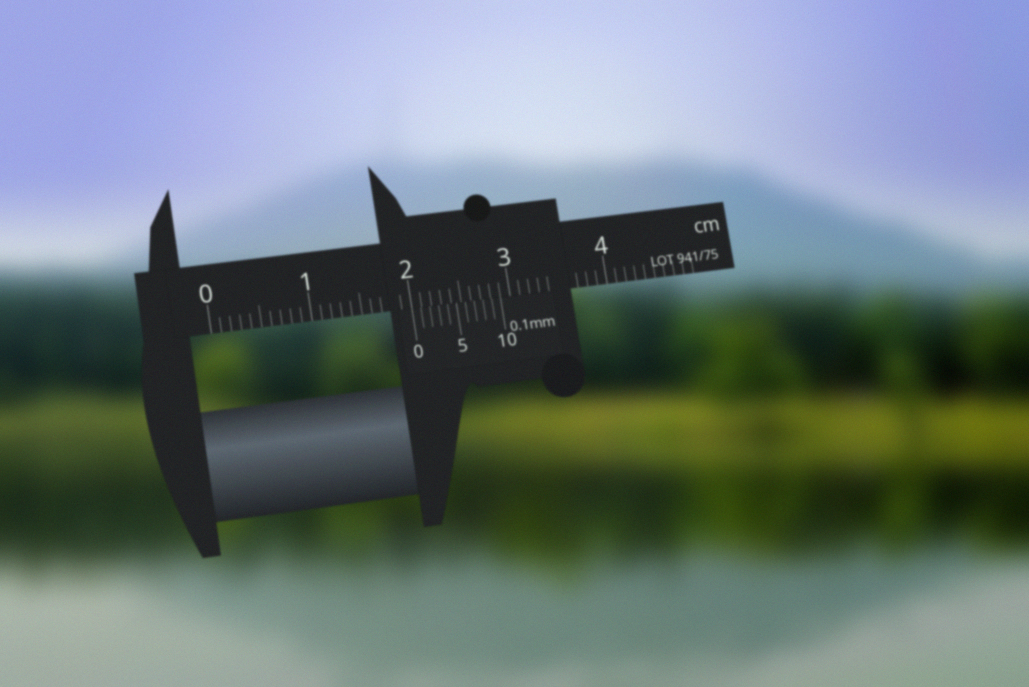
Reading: value=20.0 unit=mm
